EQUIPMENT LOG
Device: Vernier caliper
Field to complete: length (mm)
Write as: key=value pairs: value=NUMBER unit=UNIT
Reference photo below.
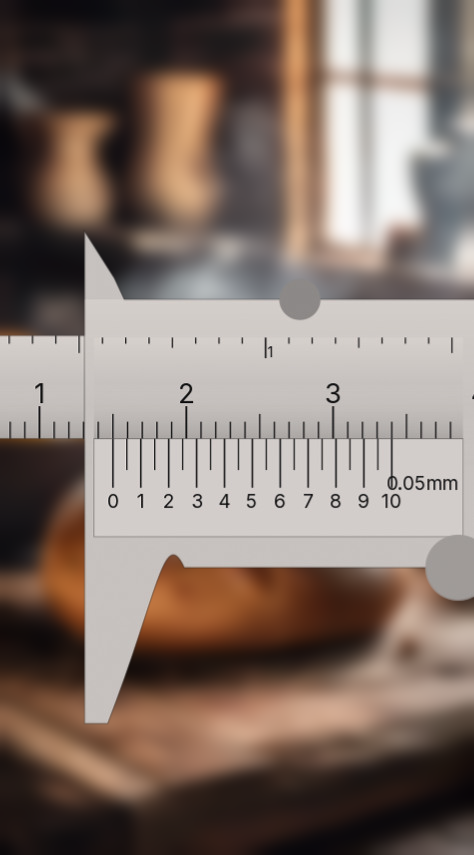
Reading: value=15.0 unit=mm
